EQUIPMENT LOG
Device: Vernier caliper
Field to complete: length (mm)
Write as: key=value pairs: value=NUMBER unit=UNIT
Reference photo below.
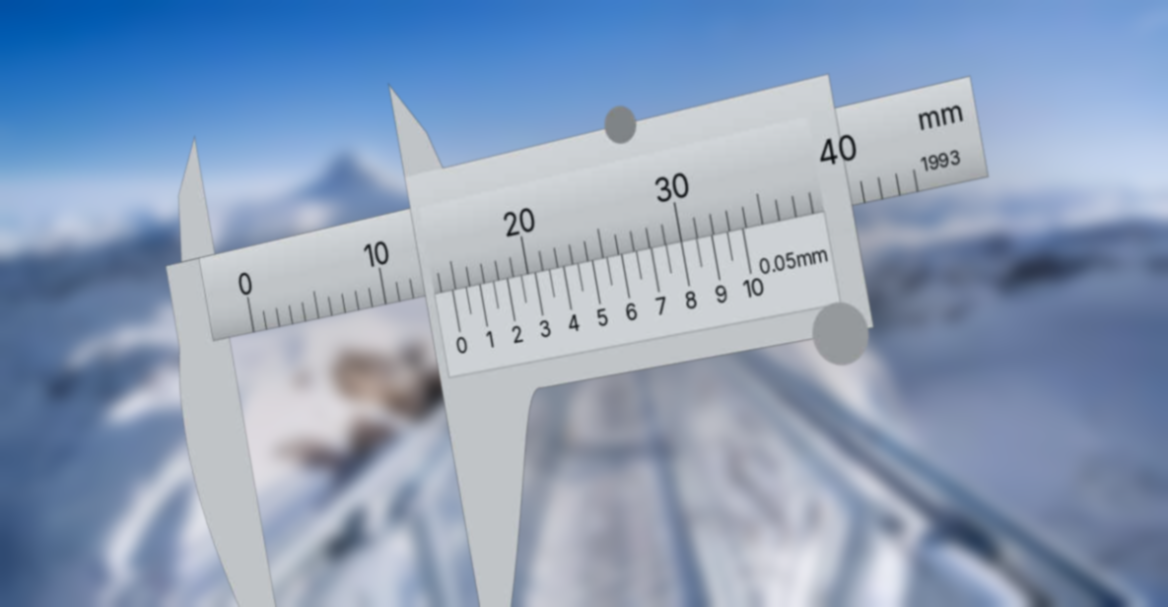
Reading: value=14.8 unit=mm
